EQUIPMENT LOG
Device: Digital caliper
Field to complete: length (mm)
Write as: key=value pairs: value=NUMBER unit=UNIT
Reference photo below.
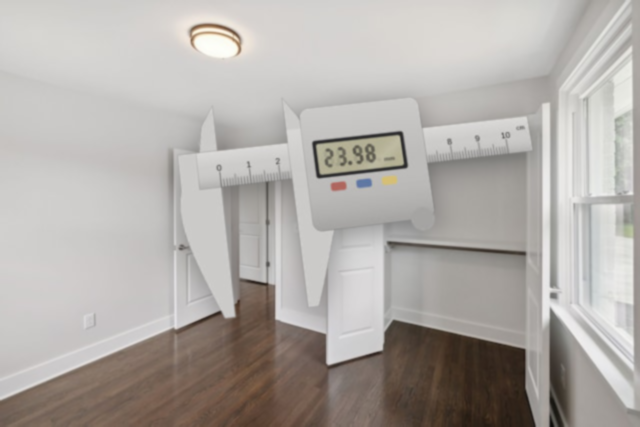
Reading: value=23.98 unit=mm
